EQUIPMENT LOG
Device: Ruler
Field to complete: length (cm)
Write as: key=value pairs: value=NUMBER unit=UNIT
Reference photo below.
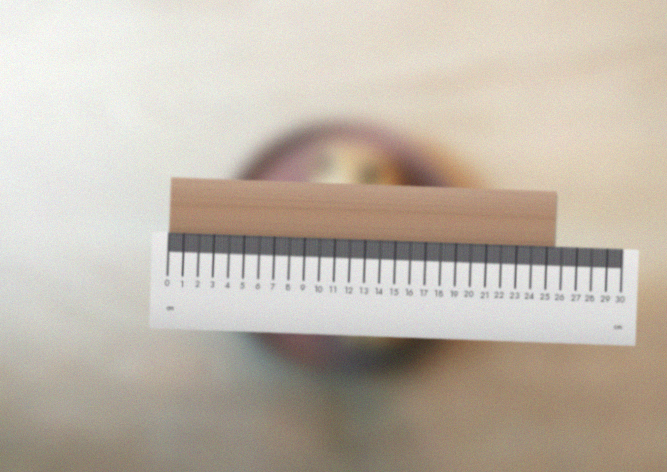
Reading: value=25.5 unit=cm
